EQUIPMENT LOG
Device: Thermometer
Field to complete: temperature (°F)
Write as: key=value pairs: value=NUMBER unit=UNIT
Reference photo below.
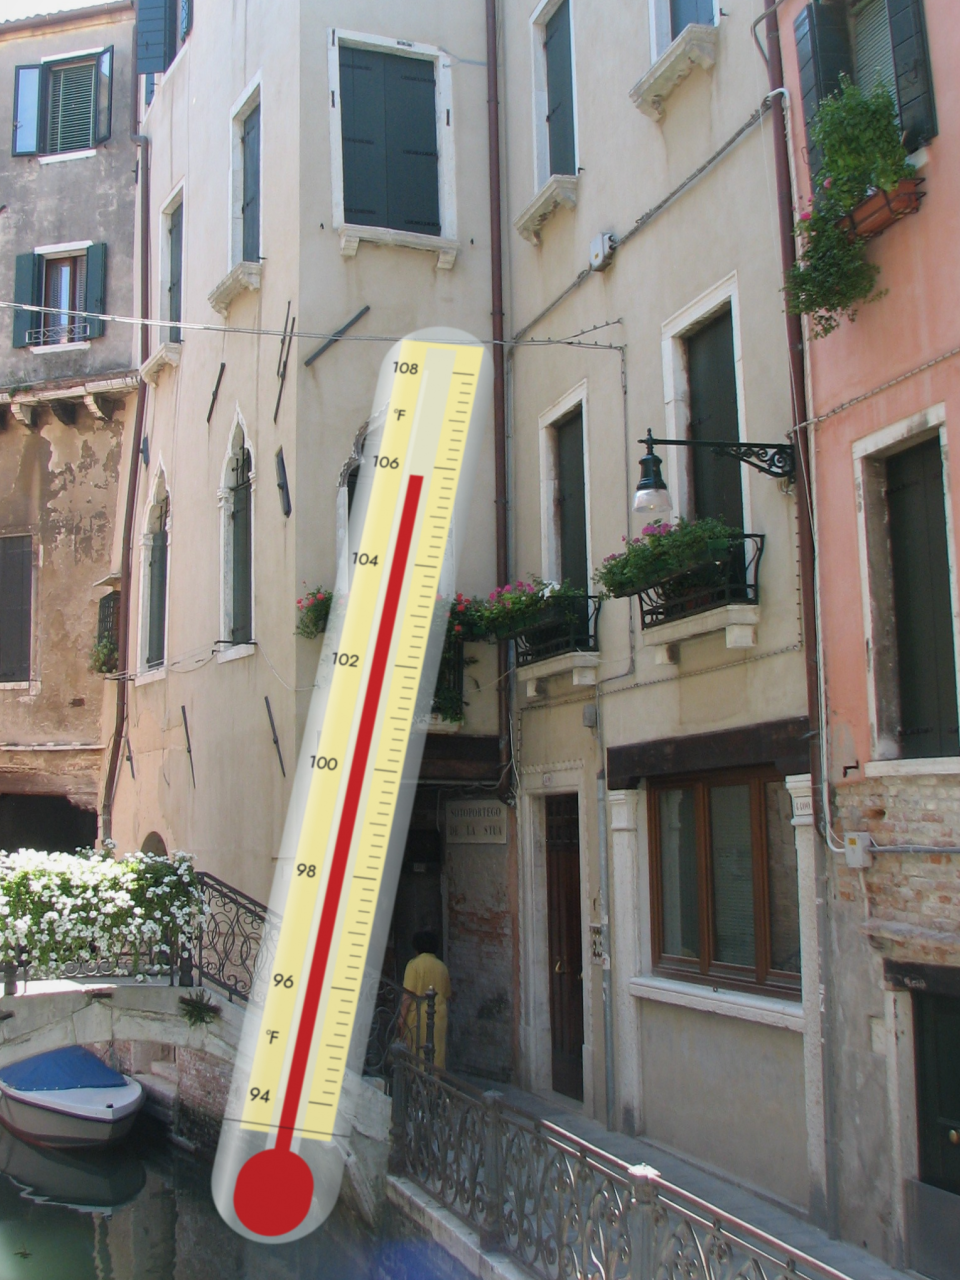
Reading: value=105.8 unit=°F
